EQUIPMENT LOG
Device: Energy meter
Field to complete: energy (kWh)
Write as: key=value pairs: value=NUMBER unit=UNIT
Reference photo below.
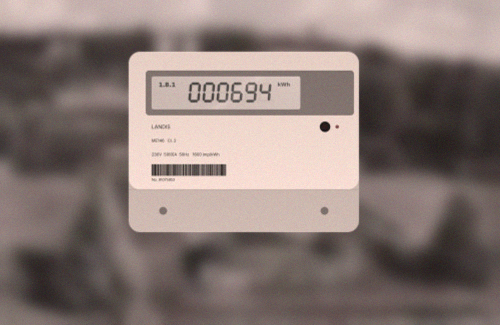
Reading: value=694 unit=kWh
